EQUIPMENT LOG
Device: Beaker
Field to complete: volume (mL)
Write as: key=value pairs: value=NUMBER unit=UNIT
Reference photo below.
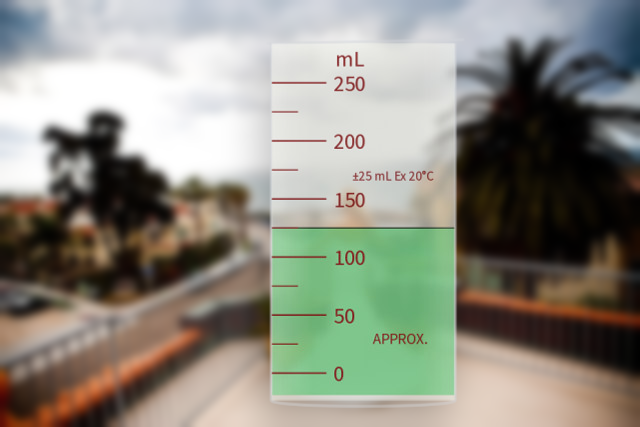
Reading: value=125 unit=mL
